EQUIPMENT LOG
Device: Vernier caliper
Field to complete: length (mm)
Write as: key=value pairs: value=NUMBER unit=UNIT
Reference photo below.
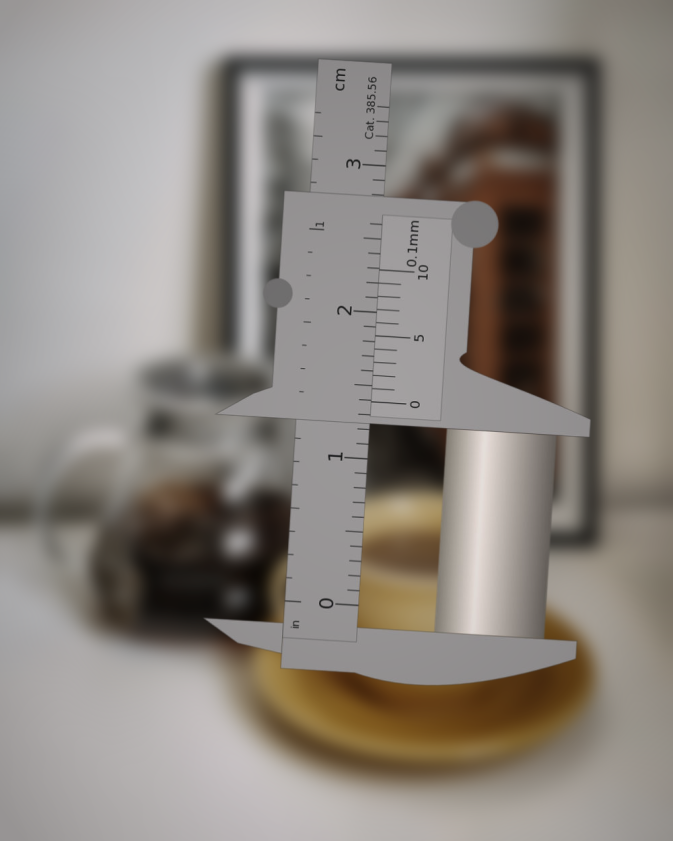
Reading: value=13.9 unit=mm
